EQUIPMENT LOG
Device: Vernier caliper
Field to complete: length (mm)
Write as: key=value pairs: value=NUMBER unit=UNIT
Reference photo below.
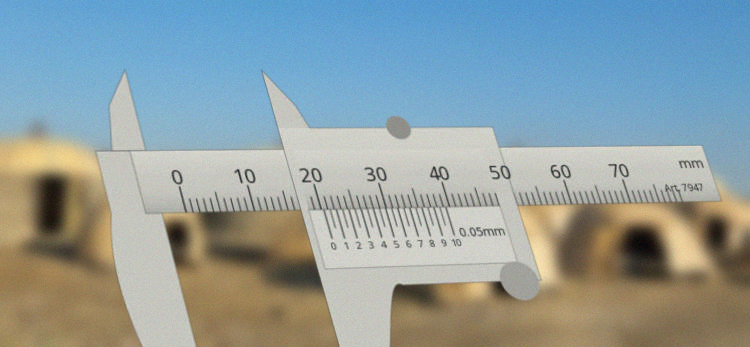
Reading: value=20.4 unit=mm
